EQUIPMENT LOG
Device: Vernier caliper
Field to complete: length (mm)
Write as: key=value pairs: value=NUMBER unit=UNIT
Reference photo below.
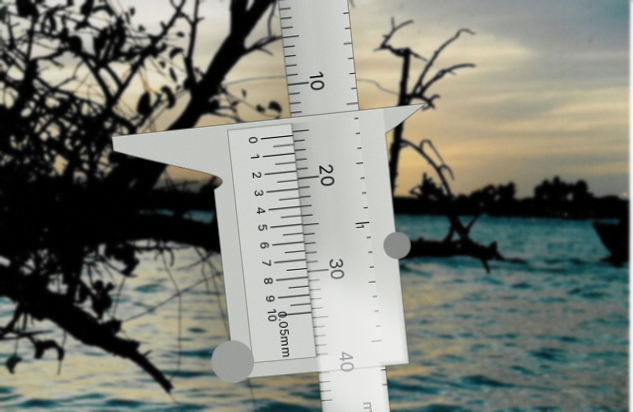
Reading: value=15.4 unit=mm
